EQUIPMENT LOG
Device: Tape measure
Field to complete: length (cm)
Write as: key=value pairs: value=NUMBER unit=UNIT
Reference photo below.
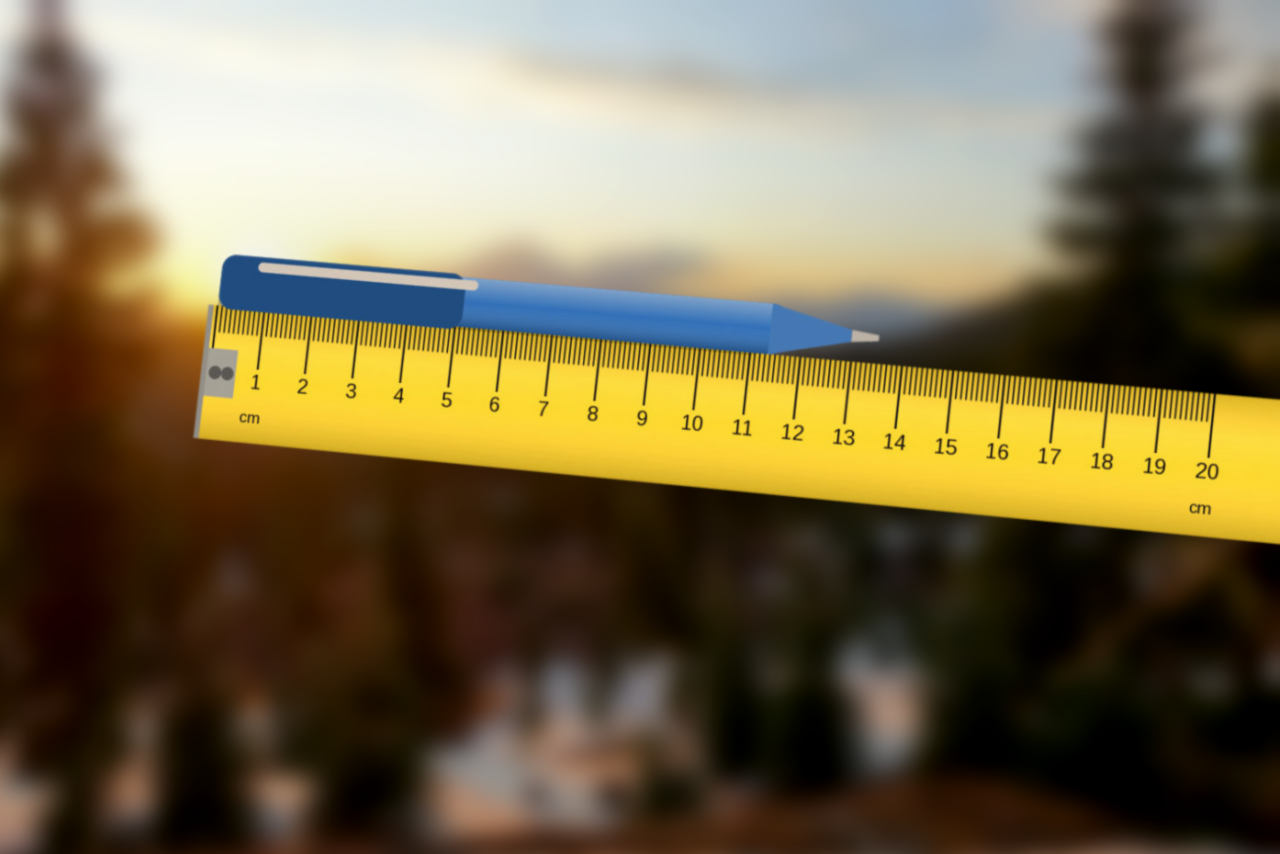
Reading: value=13.5 unit=cm
